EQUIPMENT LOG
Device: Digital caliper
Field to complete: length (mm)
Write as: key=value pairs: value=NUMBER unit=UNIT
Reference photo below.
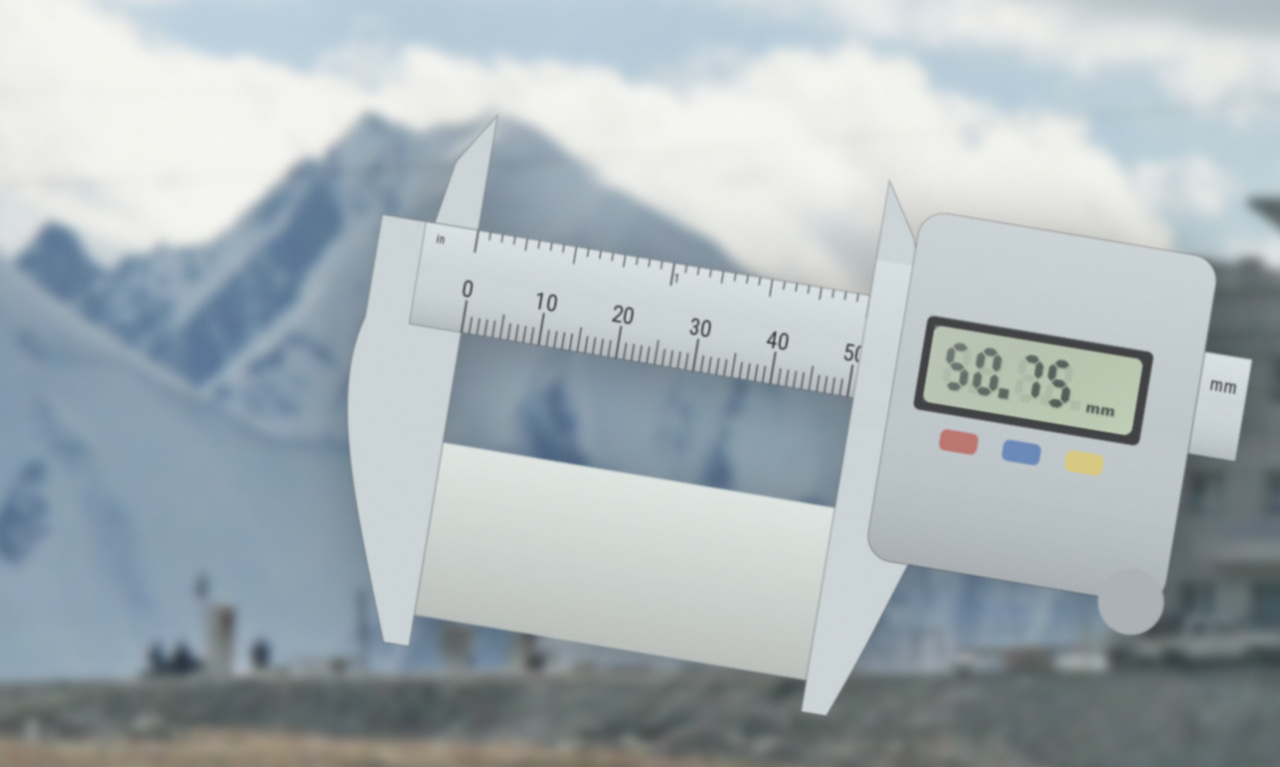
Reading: value=50.75 unit=mm
